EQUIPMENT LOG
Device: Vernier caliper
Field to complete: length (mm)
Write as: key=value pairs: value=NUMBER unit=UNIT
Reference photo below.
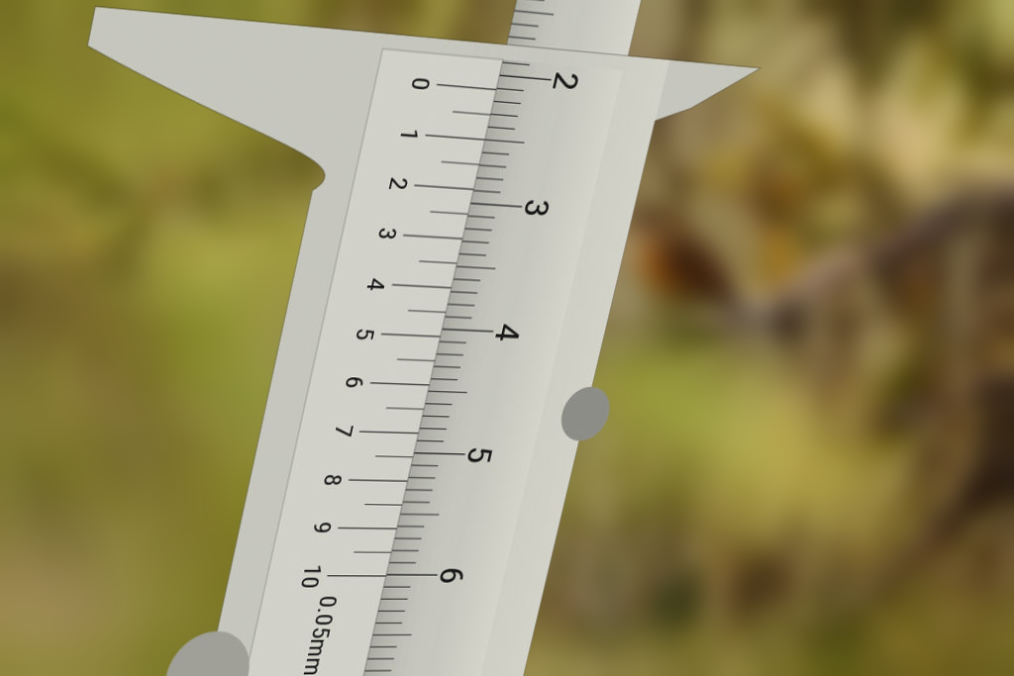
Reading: value=21.1 unit=mm
